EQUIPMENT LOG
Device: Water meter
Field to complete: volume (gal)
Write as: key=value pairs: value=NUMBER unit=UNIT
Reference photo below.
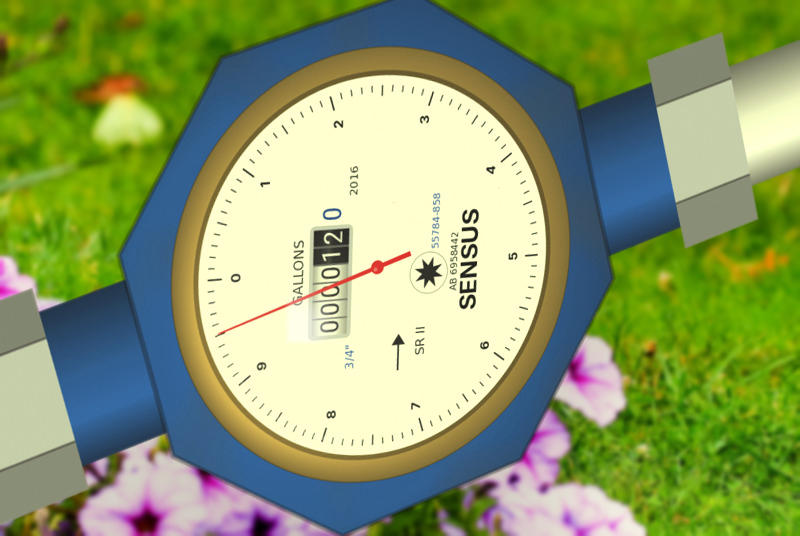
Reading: value=119.5 unit=gal
